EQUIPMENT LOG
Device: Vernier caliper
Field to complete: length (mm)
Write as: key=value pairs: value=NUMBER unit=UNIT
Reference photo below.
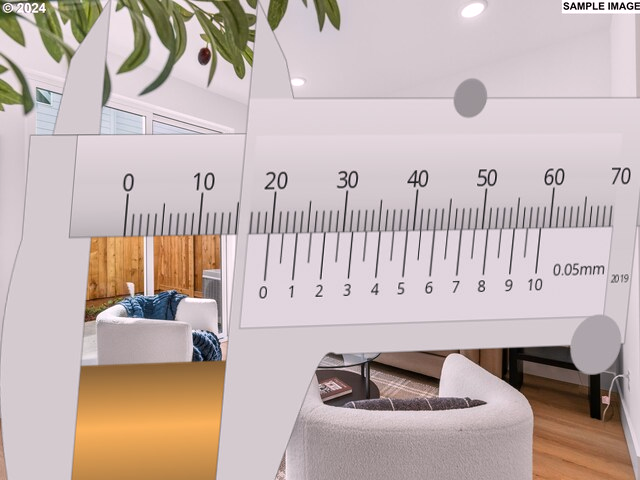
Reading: value=19.6 unit=mm
